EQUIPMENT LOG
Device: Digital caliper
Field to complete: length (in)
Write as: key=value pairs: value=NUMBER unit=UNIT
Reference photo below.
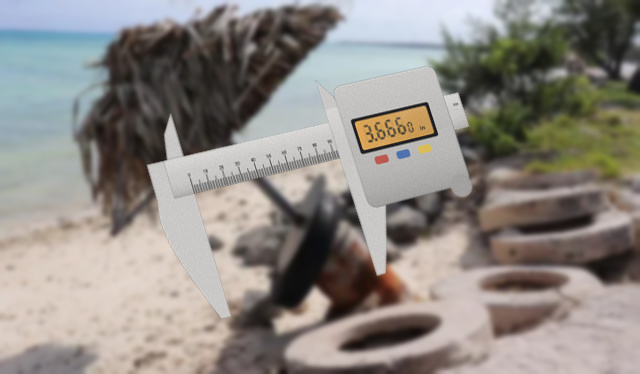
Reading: value=3.6660 unit=in
